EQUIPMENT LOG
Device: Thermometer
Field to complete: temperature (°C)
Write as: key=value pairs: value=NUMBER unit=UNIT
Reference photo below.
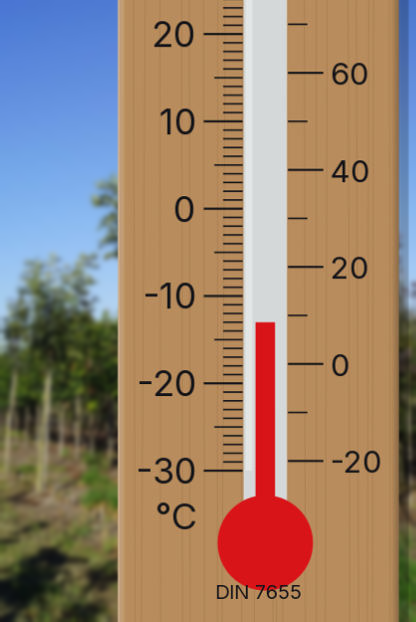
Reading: value=-13 unit=°C
